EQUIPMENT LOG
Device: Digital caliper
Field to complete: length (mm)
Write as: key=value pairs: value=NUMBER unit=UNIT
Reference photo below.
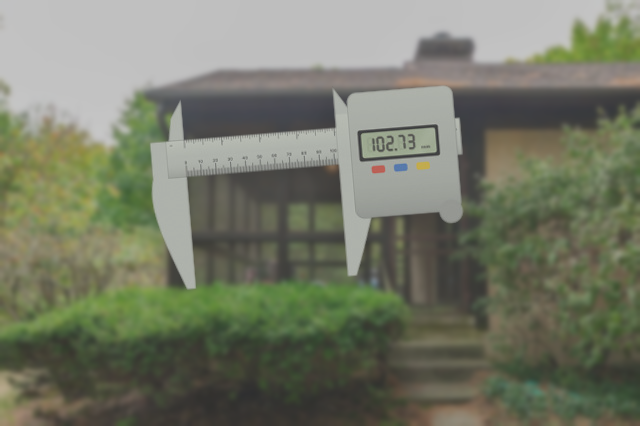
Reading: value=102.73 unit=mm
